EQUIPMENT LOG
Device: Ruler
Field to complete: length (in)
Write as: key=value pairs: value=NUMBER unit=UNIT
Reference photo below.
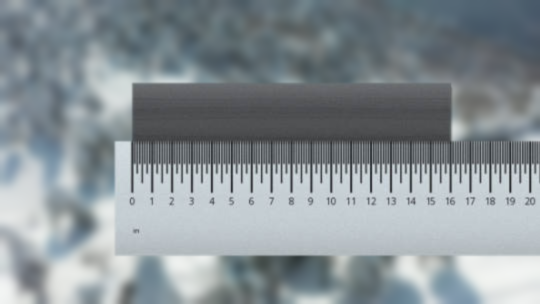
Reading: value=16 unit=in
